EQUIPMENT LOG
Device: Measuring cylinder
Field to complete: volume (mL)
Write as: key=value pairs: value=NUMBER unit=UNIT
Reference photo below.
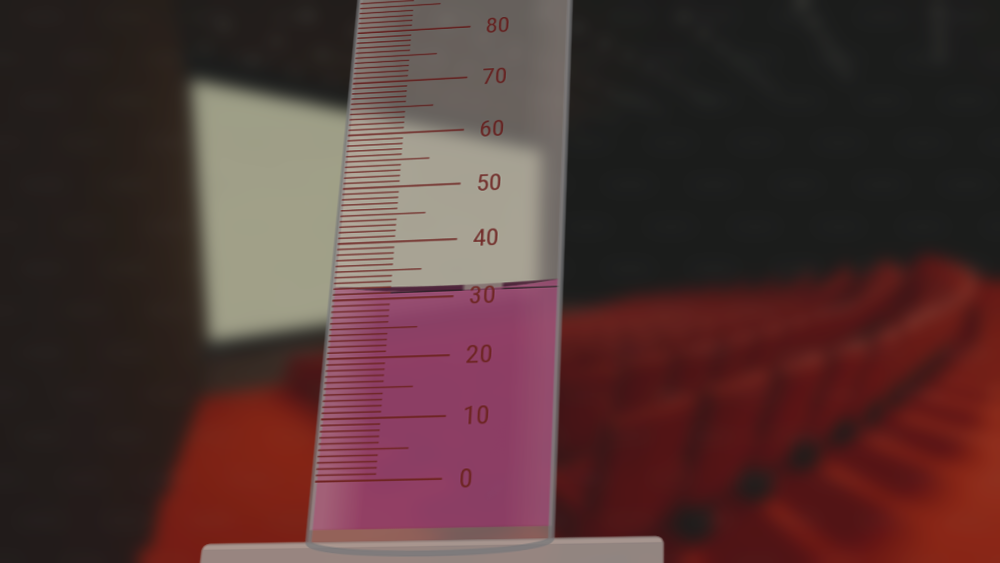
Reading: value=31 unit=mL
